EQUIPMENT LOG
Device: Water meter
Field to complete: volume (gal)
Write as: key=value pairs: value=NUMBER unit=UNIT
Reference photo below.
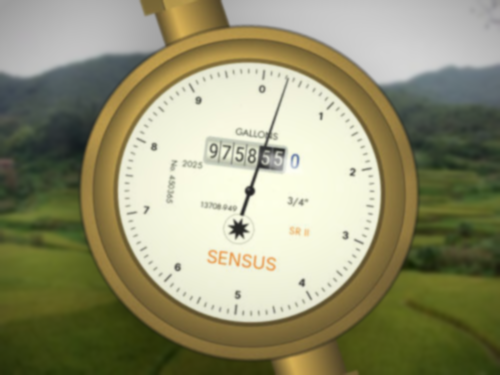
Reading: value=9758550.3 unit=gal
